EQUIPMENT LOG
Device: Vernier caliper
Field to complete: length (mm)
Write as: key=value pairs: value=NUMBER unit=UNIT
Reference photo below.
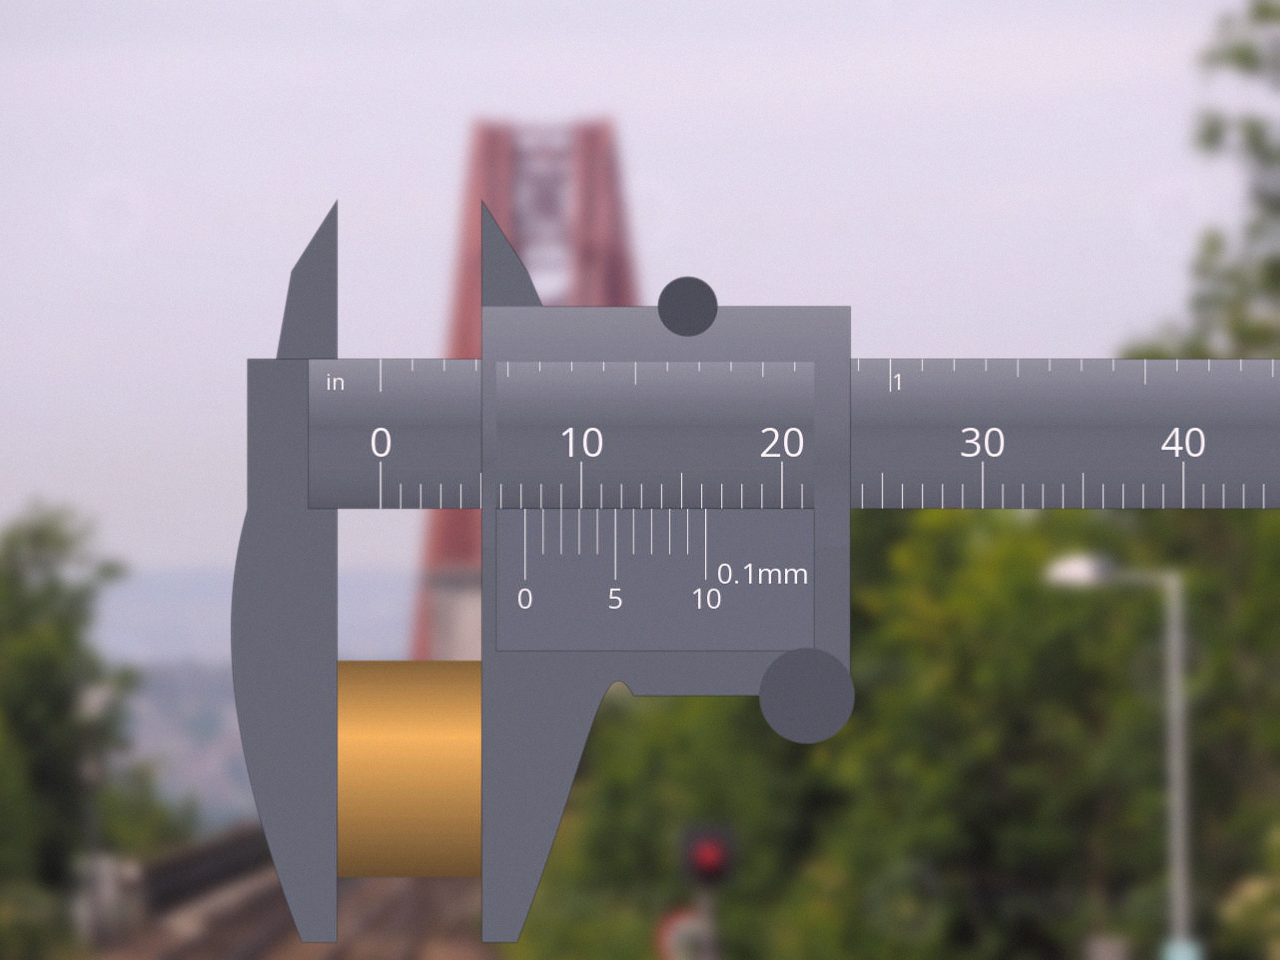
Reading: value=7.2 unit=mm
